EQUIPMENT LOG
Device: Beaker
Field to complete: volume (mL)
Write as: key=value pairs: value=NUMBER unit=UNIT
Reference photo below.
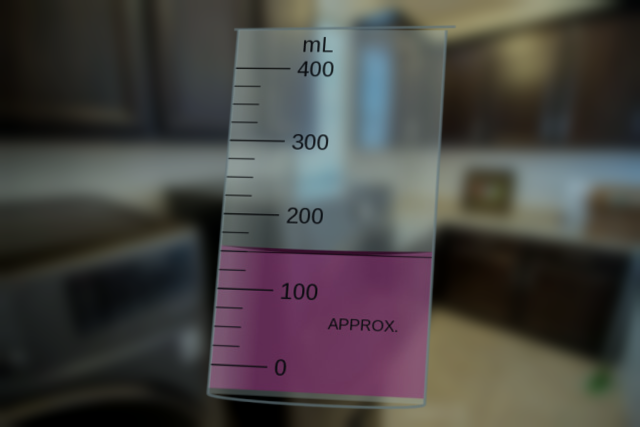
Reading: value=150 unit=mL
